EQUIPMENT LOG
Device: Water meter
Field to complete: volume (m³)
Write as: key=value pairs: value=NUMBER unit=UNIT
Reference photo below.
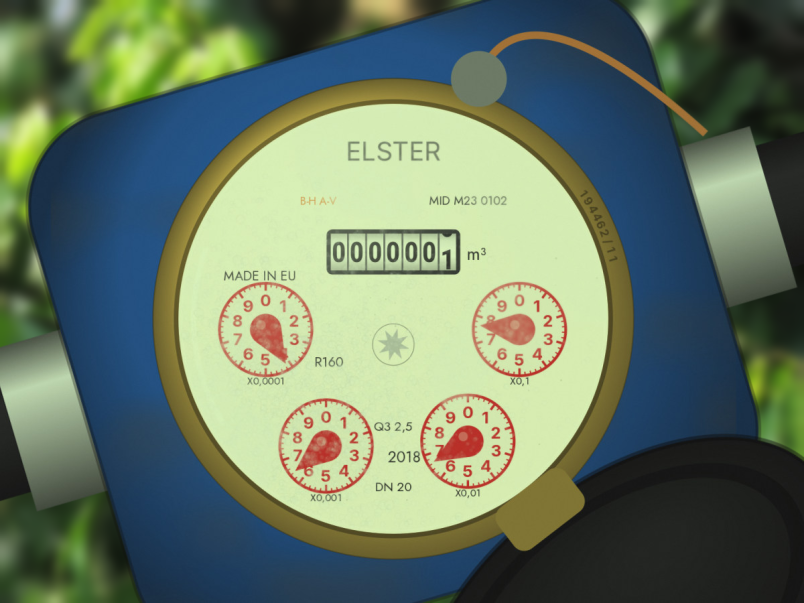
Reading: value=0.7664 unit=m³
